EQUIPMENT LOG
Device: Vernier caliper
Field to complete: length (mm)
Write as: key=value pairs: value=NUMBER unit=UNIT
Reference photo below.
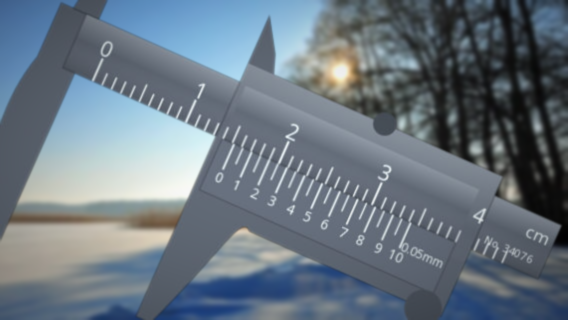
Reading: value=15.2 unit=mm
